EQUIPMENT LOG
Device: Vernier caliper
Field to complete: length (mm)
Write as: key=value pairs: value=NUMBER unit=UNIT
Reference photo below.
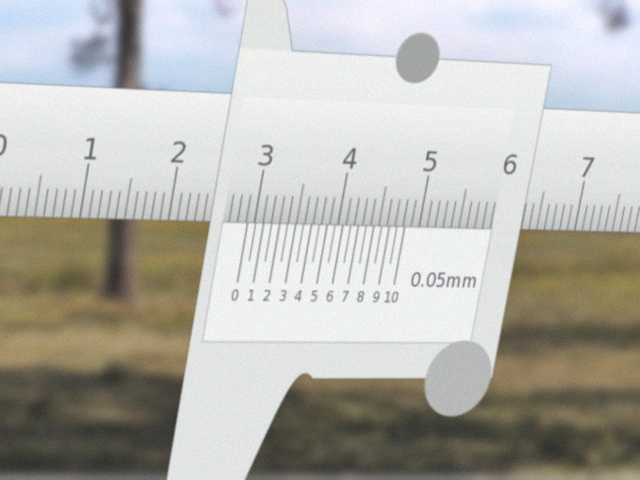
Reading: value=29.2 unit=mm
